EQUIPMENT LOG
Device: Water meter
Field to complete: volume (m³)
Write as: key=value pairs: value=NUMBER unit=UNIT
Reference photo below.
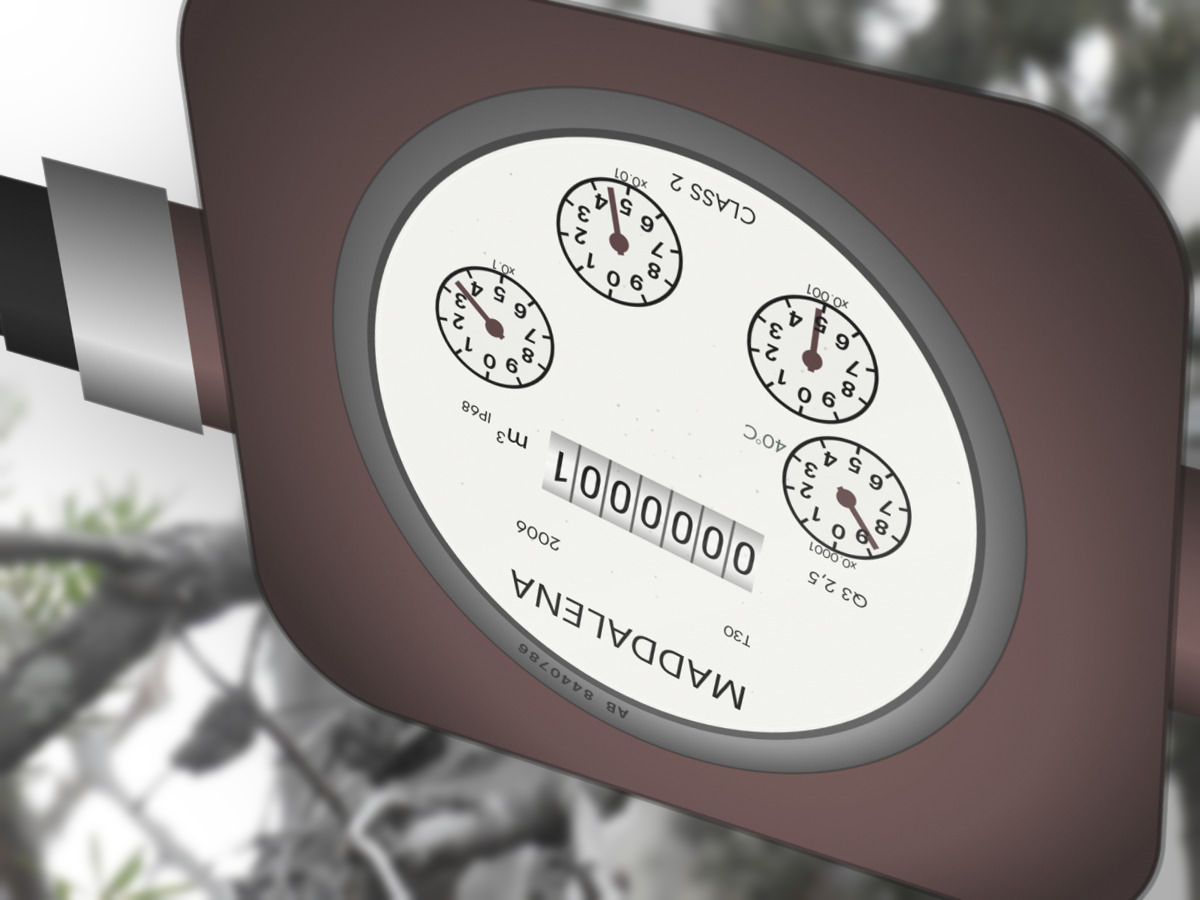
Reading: value=1.3448 unit=m³
